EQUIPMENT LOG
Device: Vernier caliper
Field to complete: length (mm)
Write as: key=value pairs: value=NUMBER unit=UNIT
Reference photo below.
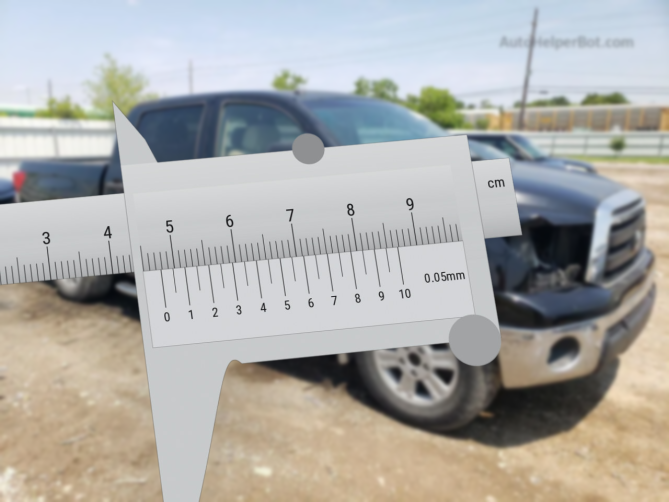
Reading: value=47.8 unit=mm
